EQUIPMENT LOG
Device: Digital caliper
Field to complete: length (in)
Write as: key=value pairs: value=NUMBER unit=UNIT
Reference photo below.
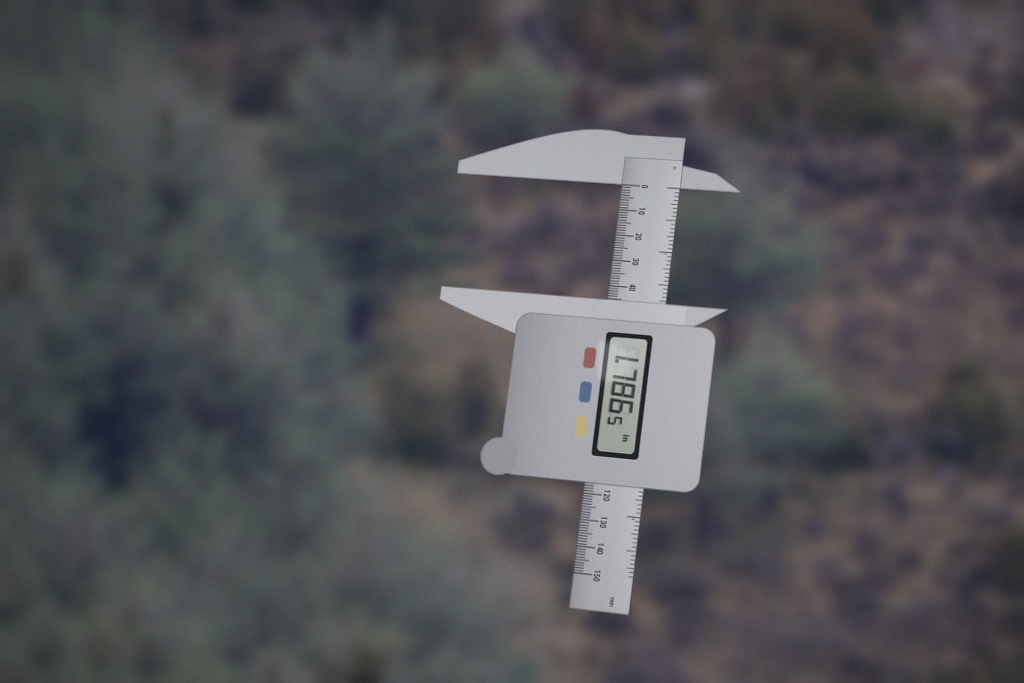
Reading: value=1.7865 unit=in
